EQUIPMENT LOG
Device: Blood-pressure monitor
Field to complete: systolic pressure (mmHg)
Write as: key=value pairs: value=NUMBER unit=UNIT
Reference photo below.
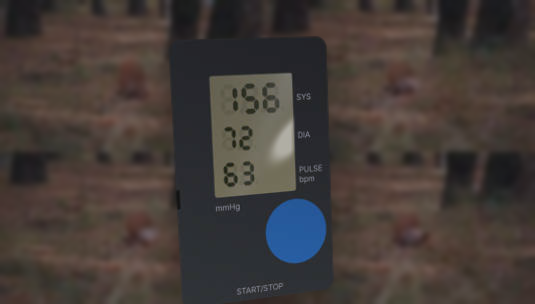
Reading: value=156 unit=mmHg
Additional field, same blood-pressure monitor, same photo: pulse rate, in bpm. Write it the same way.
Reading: value=63 unit=bpm
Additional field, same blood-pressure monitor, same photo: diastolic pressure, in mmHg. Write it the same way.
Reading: value=72 unit=mmHg
